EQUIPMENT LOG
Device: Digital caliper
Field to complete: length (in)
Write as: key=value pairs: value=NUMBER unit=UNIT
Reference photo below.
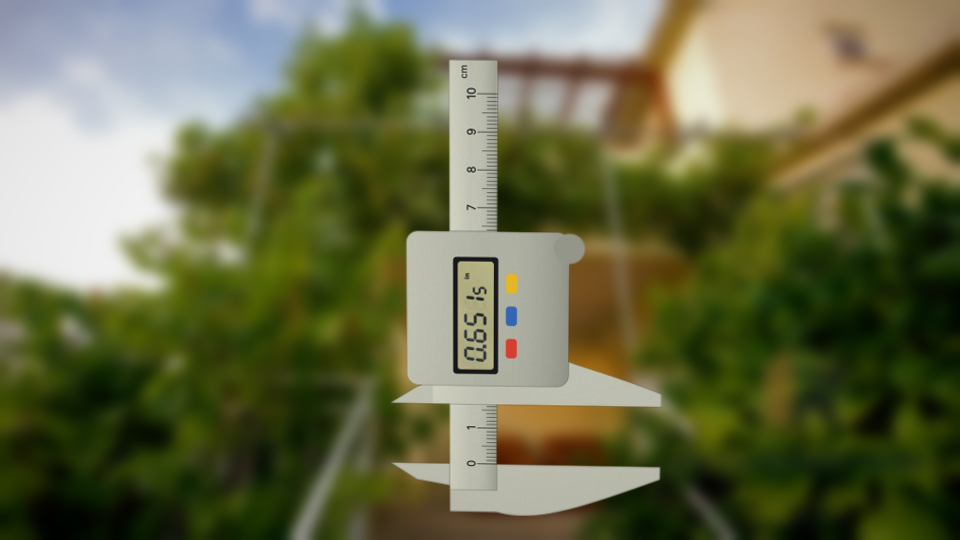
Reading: value=0.6515 unit=in
